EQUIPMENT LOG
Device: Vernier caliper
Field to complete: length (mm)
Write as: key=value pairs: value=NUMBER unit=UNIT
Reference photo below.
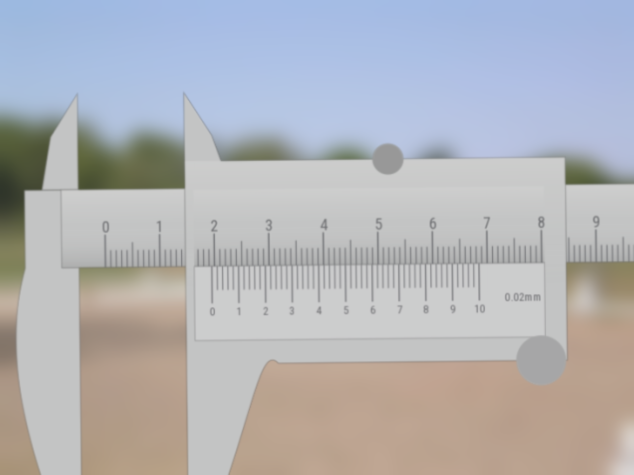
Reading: value=19.5 unit=mm
